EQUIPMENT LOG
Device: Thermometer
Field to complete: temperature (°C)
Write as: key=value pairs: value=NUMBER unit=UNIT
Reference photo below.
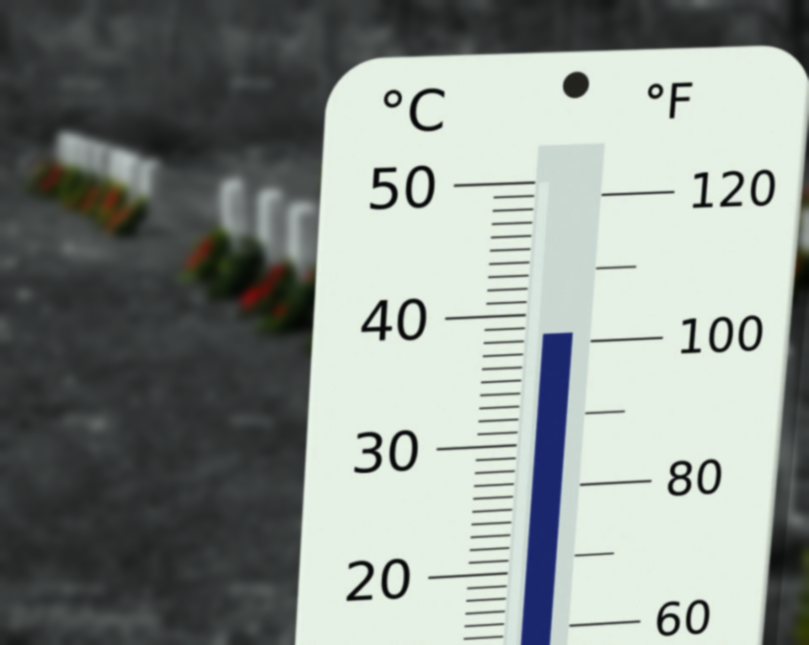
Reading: value=38.5 unit=°C
